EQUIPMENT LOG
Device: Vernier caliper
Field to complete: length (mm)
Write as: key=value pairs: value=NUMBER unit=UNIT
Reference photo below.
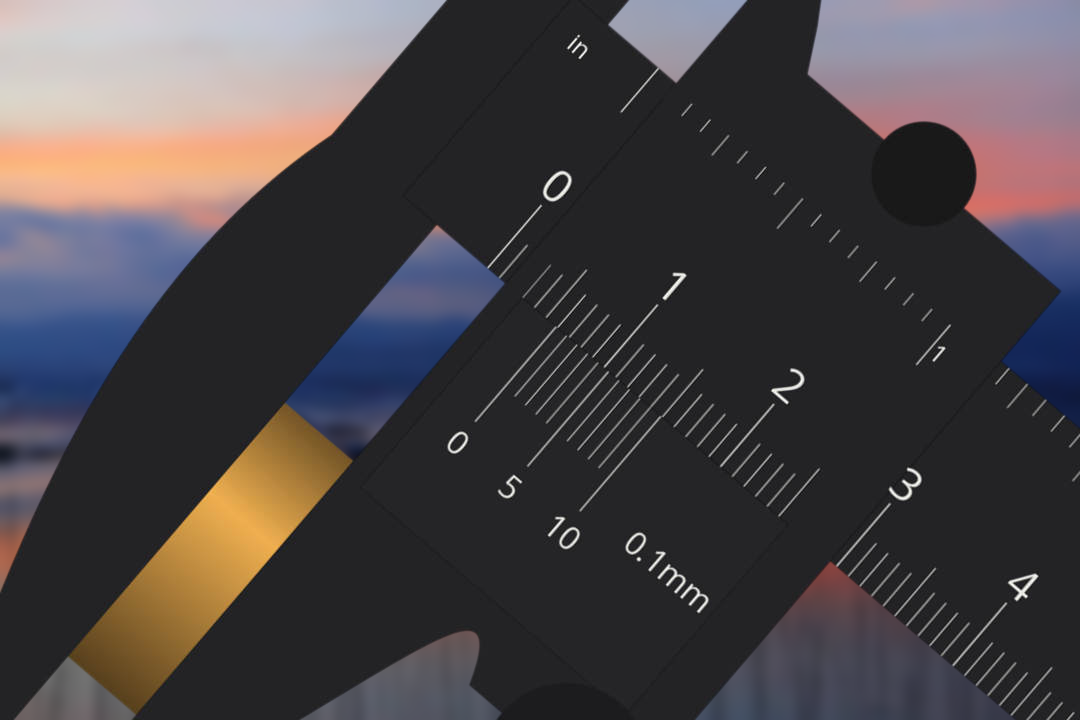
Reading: value=5.9 unit=mm
